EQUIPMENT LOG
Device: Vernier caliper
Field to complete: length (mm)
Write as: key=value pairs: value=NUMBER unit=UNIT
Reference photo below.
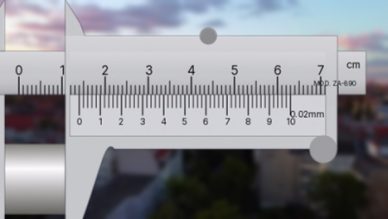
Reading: value=14.0 unit=mm
